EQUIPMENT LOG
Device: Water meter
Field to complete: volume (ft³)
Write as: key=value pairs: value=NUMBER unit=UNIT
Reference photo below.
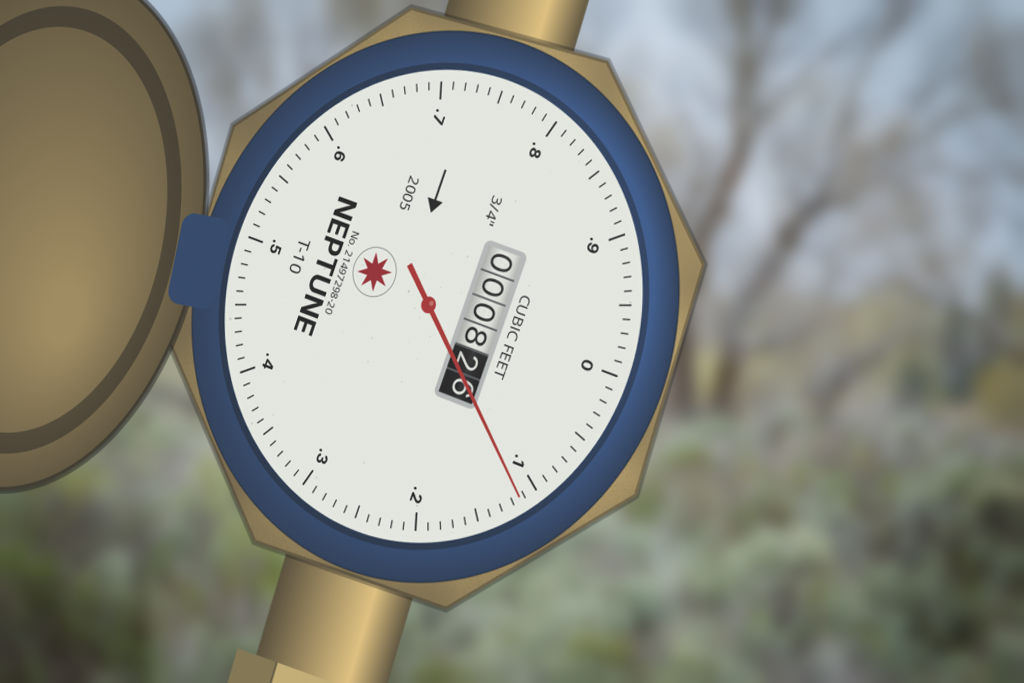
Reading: value=826.11 unit=ft³
